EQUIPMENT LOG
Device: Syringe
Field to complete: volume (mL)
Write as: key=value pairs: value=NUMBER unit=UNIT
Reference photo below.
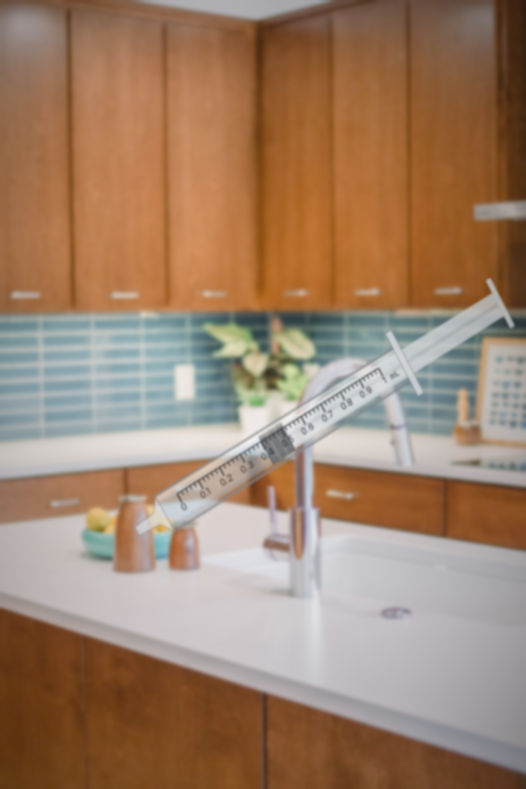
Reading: value=0.4 unit=mL
